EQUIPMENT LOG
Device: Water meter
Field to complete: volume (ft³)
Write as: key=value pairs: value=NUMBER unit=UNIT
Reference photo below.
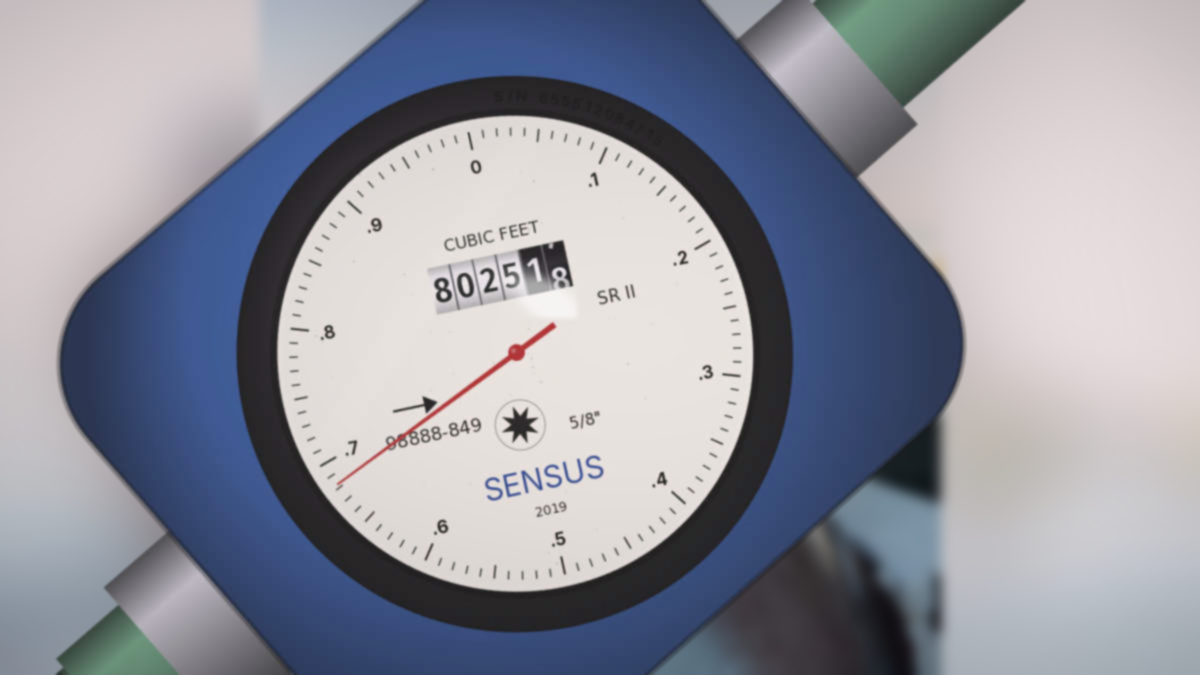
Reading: value=802517.68 unit=ft³
